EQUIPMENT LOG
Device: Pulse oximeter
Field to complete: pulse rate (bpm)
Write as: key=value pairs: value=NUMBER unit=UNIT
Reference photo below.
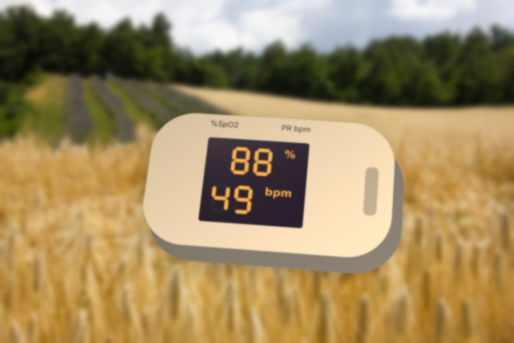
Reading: value=49 unit=bpm
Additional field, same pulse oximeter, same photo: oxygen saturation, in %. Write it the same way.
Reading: value=88 unit=%
